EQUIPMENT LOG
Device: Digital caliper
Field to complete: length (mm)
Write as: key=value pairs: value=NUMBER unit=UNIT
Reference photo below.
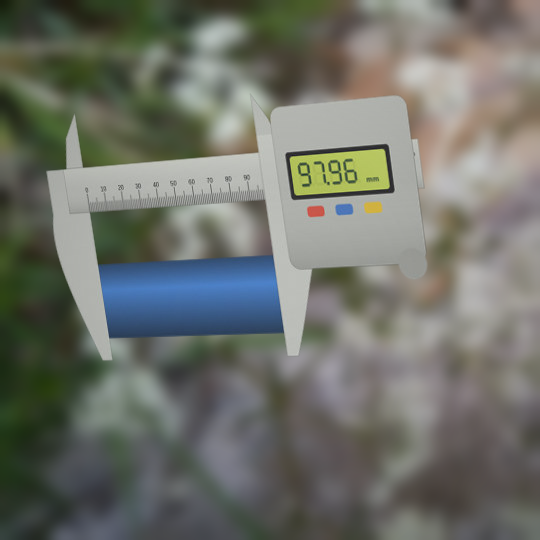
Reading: value=97.96 unit=mm
